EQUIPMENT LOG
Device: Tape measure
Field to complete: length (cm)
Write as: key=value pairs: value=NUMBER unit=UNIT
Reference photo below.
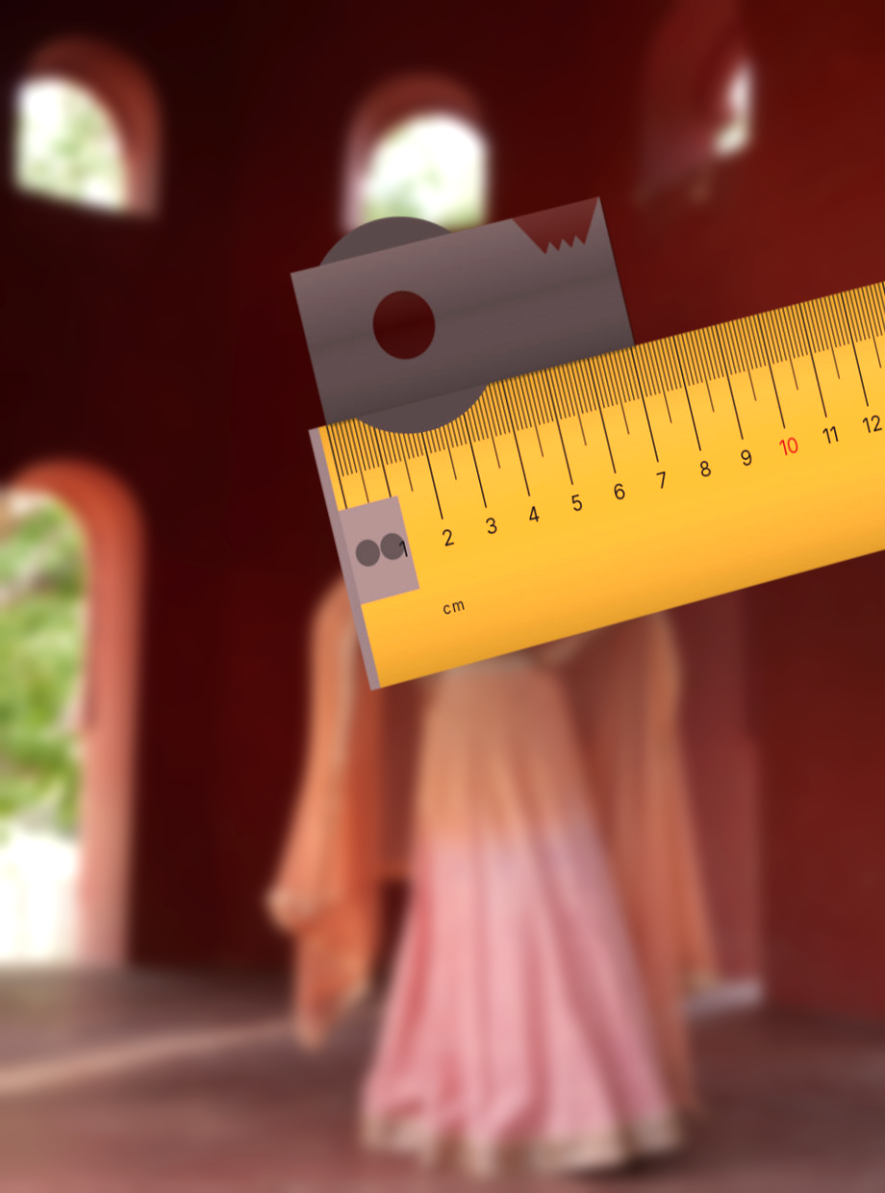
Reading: value=7.1 unit=cm
